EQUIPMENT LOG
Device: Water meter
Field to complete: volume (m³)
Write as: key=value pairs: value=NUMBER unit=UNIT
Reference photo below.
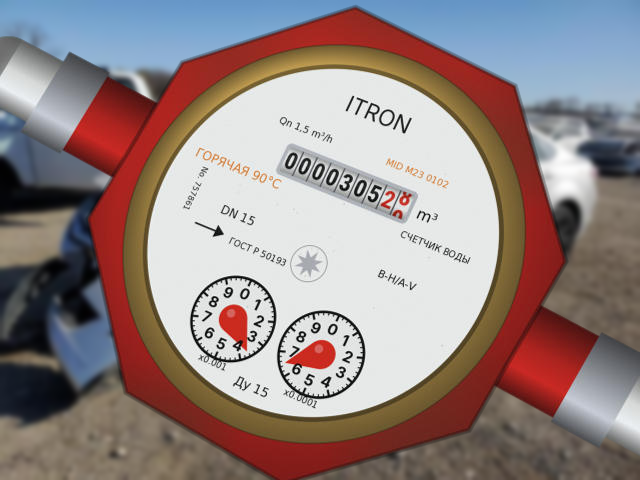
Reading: value=305.2836 unit=m³
